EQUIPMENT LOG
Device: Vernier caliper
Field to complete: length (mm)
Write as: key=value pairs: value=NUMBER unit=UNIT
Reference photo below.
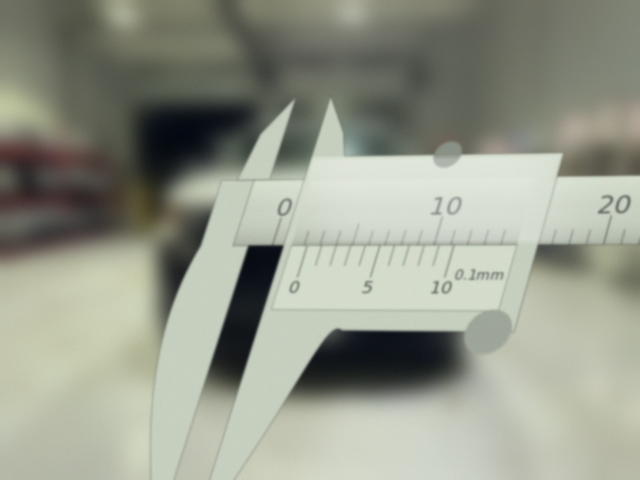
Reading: value=2.2 unit=mm
